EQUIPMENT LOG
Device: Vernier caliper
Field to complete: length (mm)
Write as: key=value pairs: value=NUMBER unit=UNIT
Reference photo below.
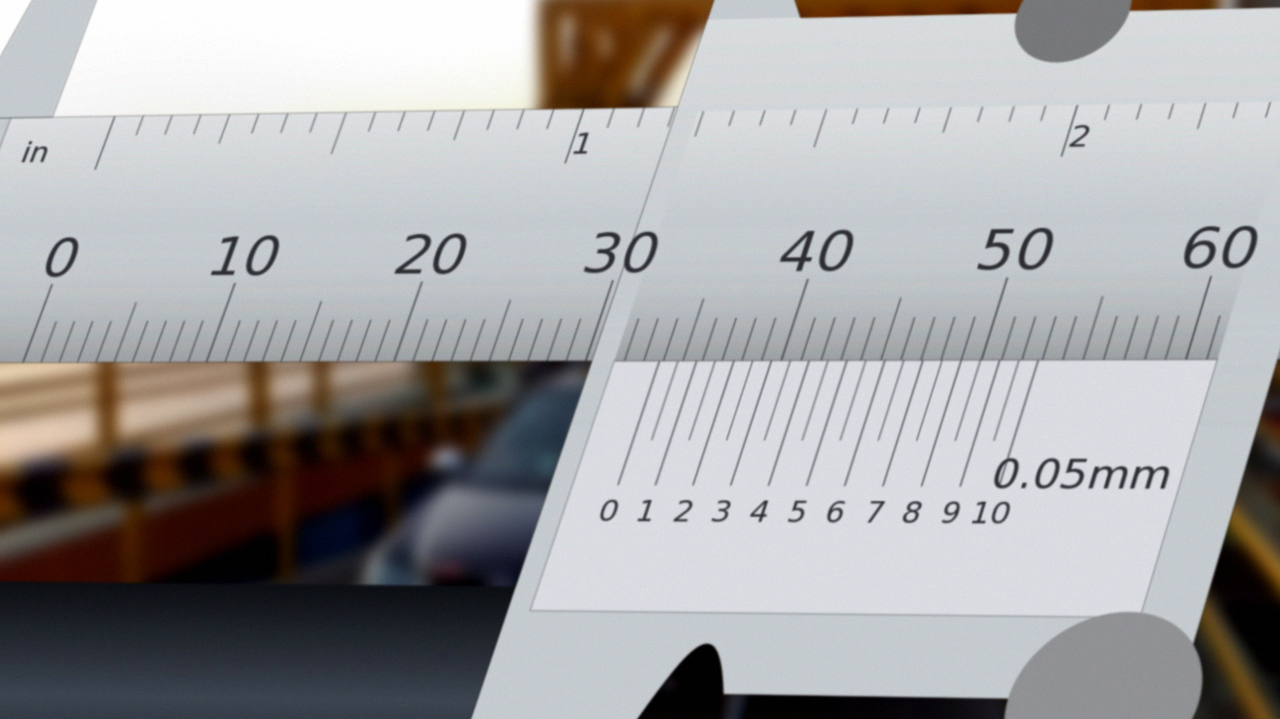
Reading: value=33.8 unit=mm
